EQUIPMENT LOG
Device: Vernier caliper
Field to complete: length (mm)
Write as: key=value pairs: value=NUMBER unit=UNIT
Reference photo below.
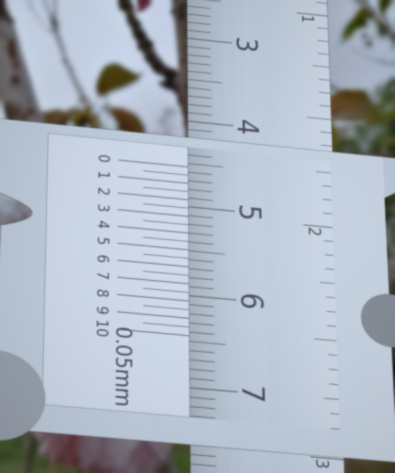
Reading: value=45.4 unit=mm
